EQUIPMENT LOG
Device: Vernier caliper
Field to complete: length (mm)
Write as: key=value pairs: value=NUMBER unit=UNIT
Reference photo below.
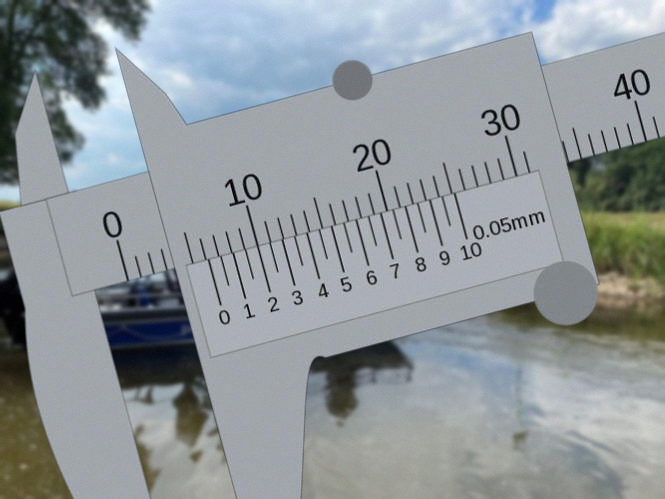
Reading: value=6.2 unit=mm
